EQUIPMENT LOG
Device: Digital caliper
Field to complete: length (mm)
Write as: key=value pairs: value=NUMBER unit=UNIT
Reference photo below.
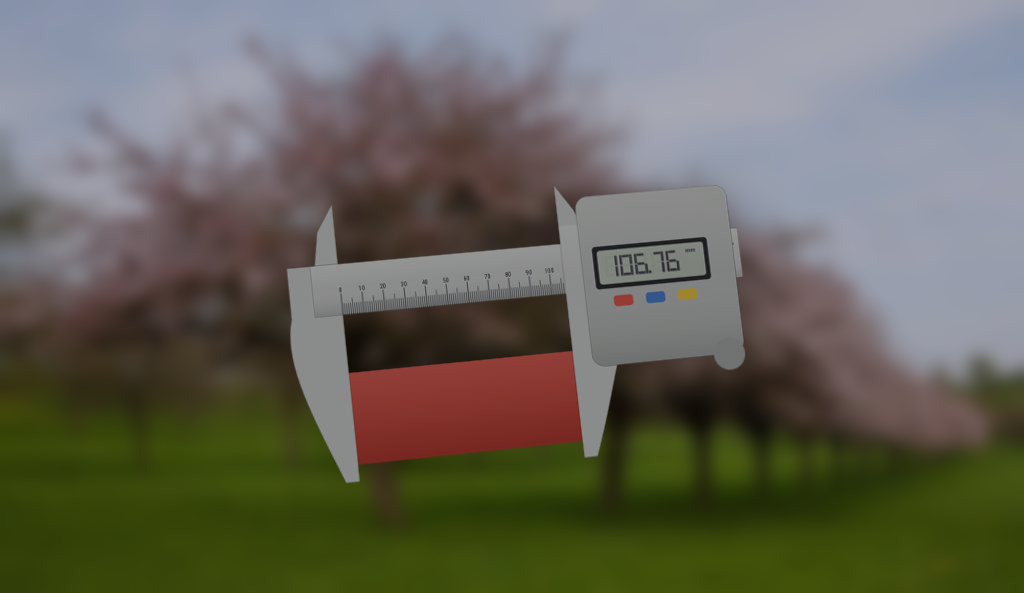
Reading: value=106.76 unit=mm
